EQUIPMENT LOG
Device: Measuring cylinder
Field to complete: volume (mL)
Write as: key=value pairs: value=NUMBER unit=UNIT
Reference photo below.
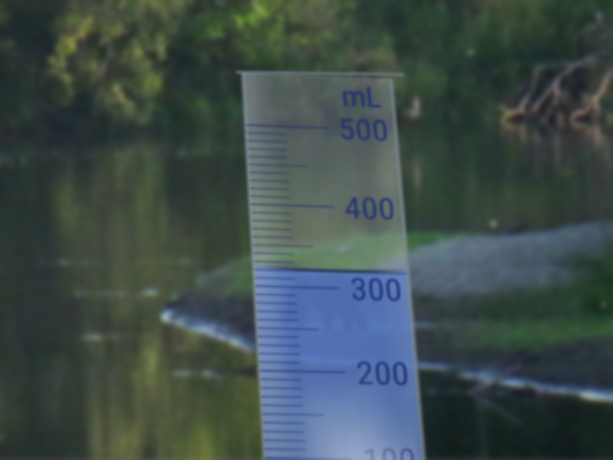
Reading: value=320 unit=mL
